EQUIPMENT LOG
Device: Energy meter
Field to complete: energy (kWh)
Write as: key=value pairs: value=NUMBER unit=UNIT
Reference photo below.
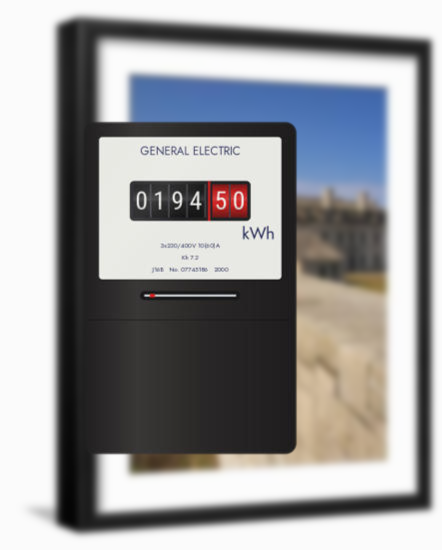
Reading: value=194.50 unit=kWh
